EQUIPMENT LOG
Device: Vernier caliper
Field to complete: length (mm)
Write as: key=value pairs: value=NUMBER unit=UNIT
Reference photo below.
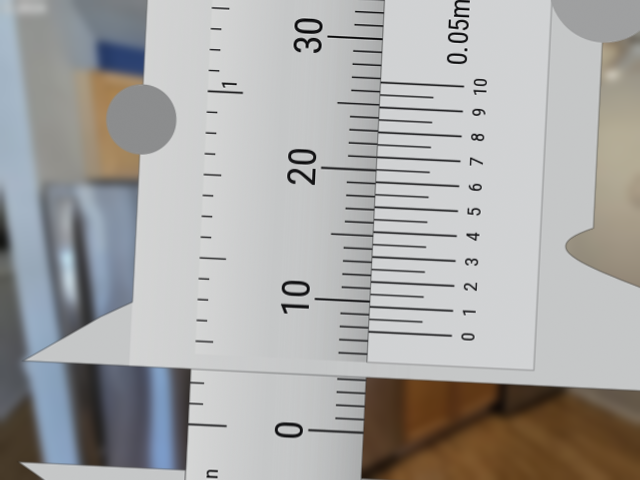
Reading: value=7.7 unit=mm
